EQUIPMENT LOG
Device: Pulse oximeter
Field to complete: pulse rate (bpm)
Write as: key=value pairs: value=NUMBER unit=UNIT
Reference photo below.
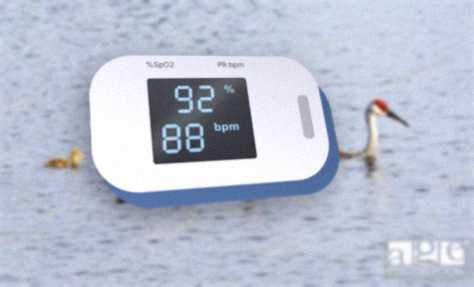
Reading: value=88 unit=bpm
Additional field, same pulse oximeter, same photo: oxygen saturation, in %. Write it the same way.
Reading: value=92 unit=%
